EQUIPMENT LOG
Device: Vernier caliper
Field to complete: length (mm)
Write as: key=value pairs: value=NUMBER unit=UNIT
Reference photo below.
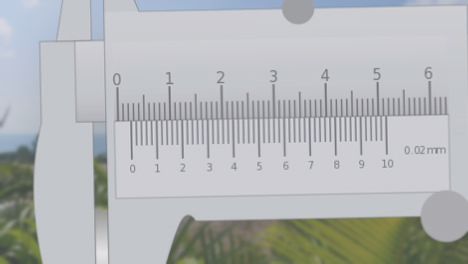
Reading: value=2.5 unit=mm
